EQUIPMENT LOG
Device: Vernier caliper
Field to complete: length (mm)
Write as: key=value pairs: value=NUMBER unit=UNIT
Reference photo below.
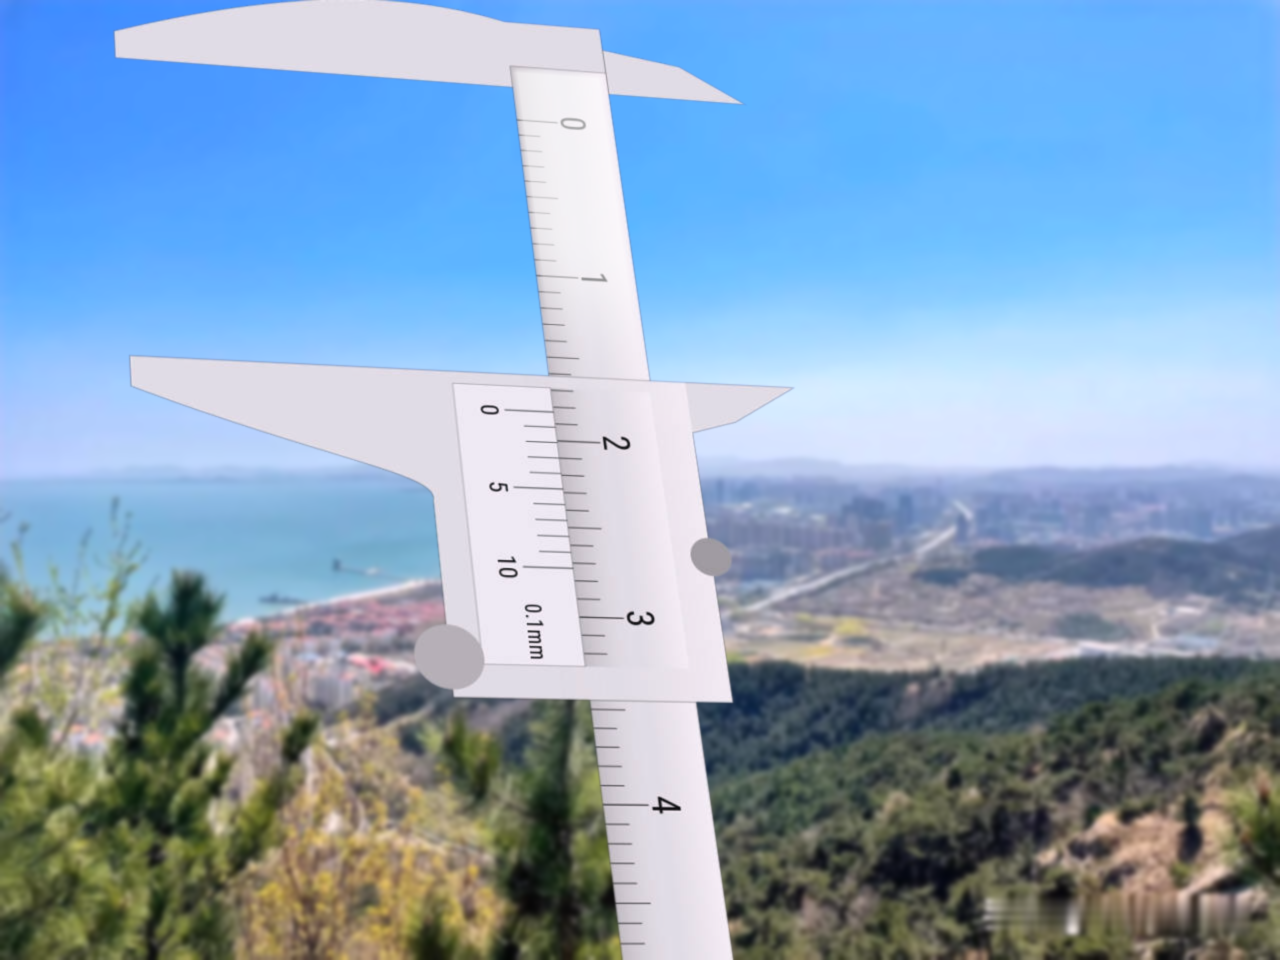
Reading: value=18.3 unit=mm
